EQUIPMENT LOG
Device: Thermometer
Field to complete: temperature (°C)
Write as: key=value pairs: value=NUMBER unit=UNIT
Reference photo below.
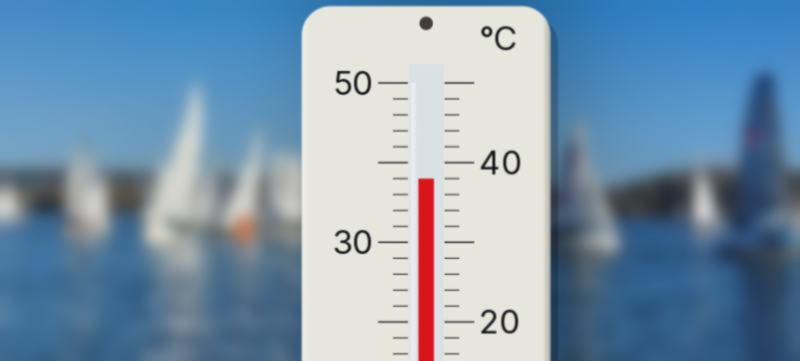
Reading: value=38 unit=°C
